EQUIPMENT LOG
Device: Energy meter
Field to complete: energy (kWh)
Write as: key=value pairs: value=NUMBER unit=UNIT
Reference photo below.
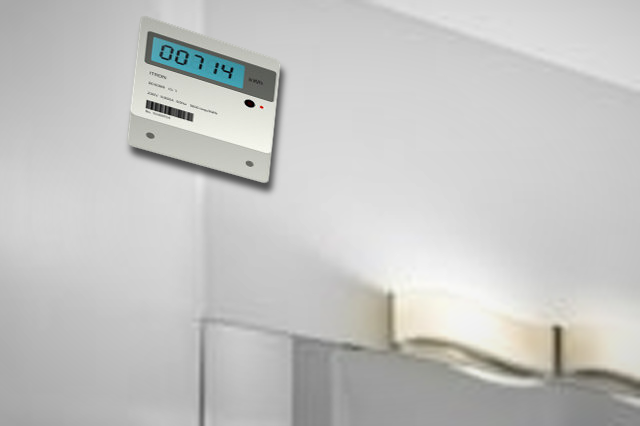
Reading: value=714 unit=kWh
